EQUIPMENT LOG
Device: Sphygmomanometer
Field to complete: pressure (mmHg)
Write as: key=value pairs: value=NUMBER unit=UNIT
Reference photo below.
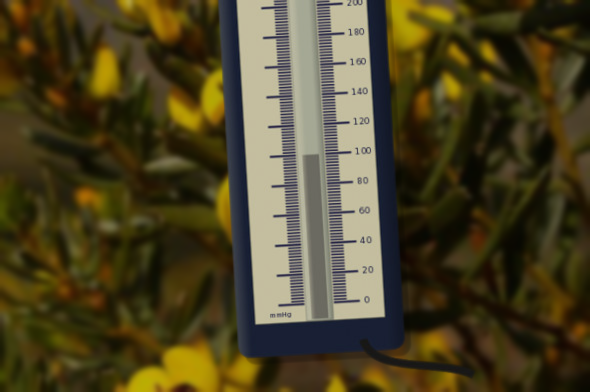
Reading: value=100 unit=mmHg
